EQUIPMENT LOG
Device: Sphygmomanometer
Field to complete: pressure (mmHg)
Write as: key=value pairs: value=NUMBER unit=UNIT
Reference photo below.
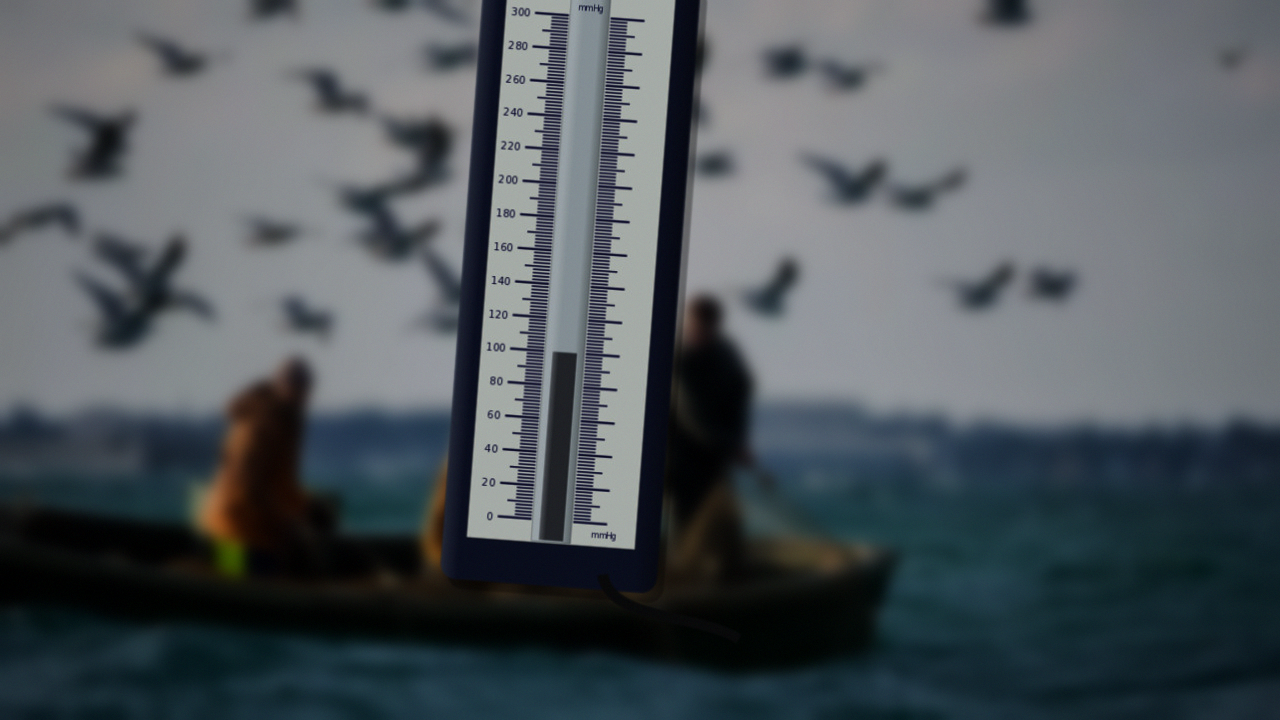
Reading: value=100 unit=mmHg
